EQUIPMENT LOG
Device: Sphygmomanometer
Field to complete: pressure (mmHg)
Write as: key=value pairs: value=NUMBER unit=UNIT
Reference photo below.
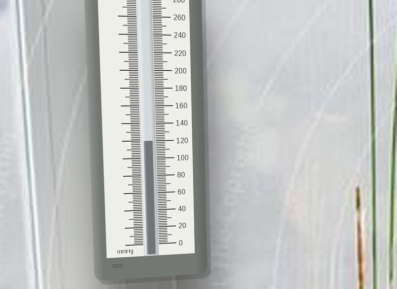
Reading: value=120 unit=mmHg
